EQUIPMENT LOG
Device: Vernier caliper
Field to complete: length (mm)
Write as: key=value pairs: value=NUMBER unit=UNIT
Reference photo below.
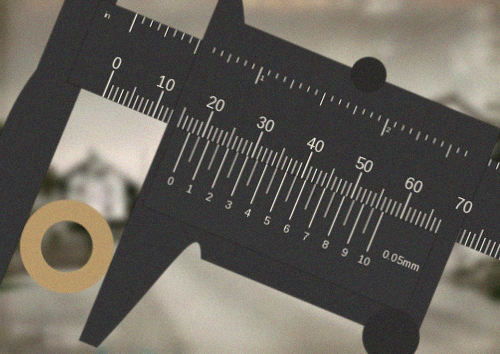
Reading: value=17.5 unit=mm
